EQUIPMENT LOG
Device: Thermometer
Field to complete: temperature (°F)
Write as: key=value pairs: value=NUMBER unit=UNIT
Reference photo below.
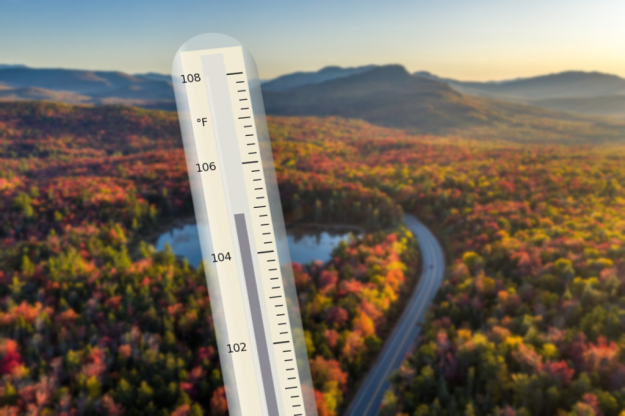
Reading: value=104.9 unit=°F
